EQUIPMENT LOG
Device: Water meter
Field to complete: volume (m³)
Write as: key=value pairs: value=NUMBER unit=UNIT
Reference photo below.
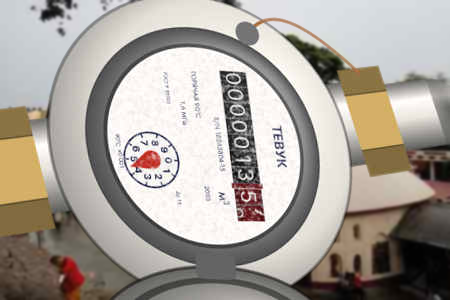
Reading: value=13.574 unit=m³
